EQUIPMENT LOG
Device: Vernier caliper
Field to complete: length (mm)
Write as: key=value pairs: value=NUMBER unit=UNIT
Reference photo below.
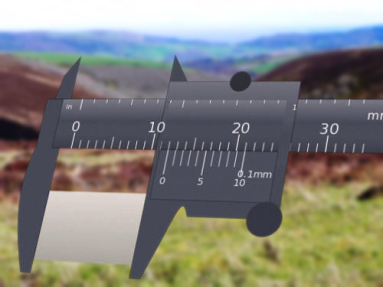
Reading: value=12.0 unit=mm
